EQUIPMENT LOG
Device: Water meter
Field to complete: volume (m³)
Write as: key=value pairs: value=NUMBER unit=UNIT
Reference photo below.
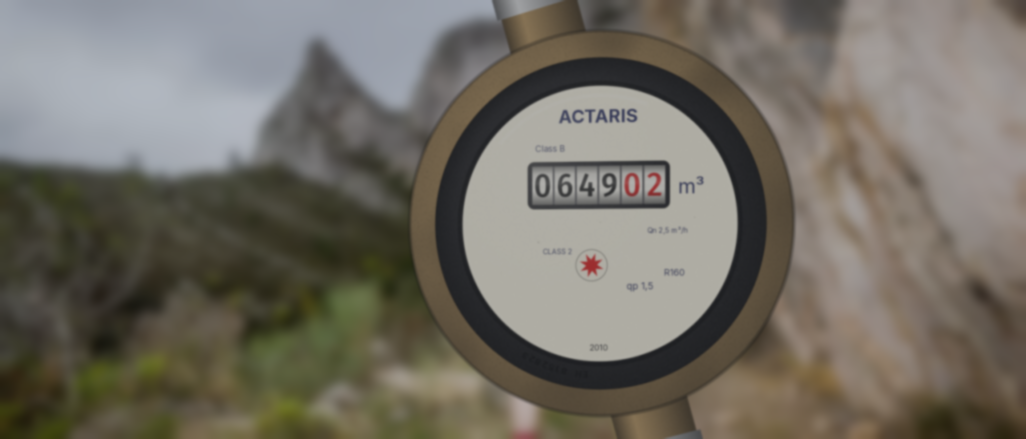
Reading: value=649.02 unit=m³
